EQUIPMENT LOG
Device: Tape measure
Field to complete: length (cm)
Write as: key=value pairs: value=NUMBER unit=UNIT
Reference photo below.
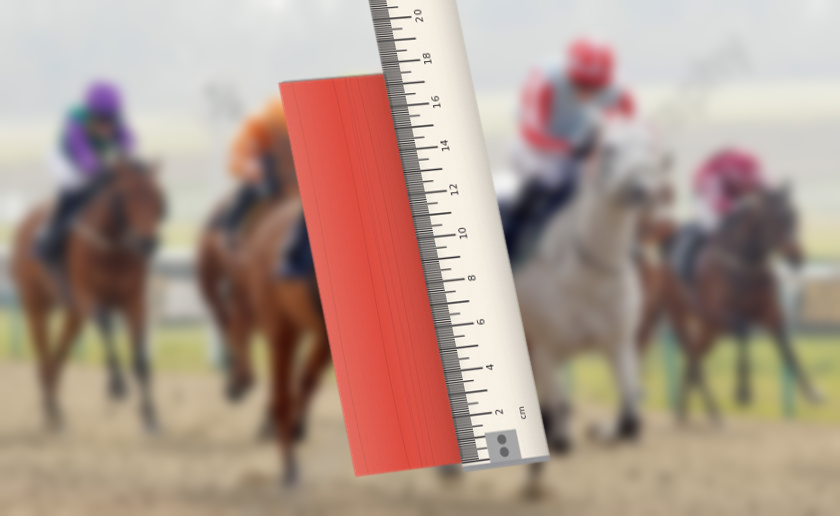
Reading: value=17.5 unit=cm
